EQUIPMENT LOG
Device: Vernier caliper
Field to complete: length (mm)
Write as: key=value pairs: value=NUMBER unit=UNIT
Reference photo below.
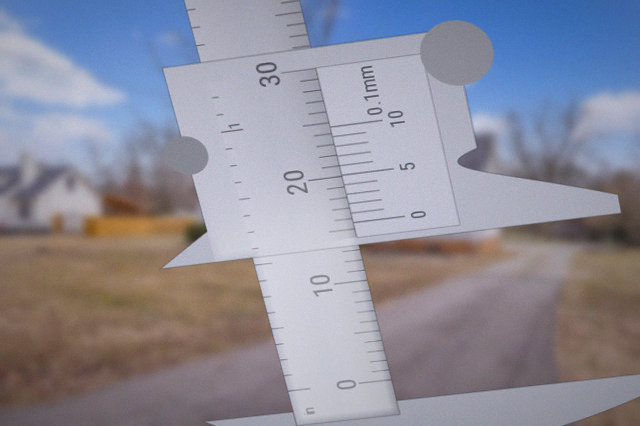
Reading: value=15.6 unit=mm
